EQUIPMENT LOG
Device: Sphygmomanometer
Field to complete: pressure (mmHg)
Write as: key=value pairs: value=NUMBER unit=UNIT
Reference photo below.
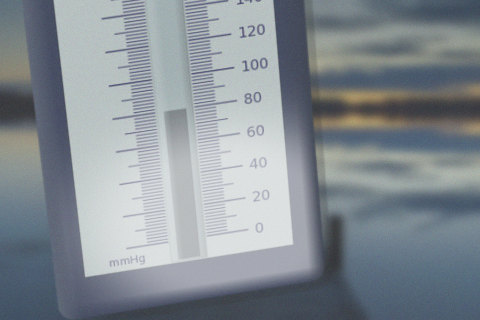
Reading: value=80 unit=mmHg
